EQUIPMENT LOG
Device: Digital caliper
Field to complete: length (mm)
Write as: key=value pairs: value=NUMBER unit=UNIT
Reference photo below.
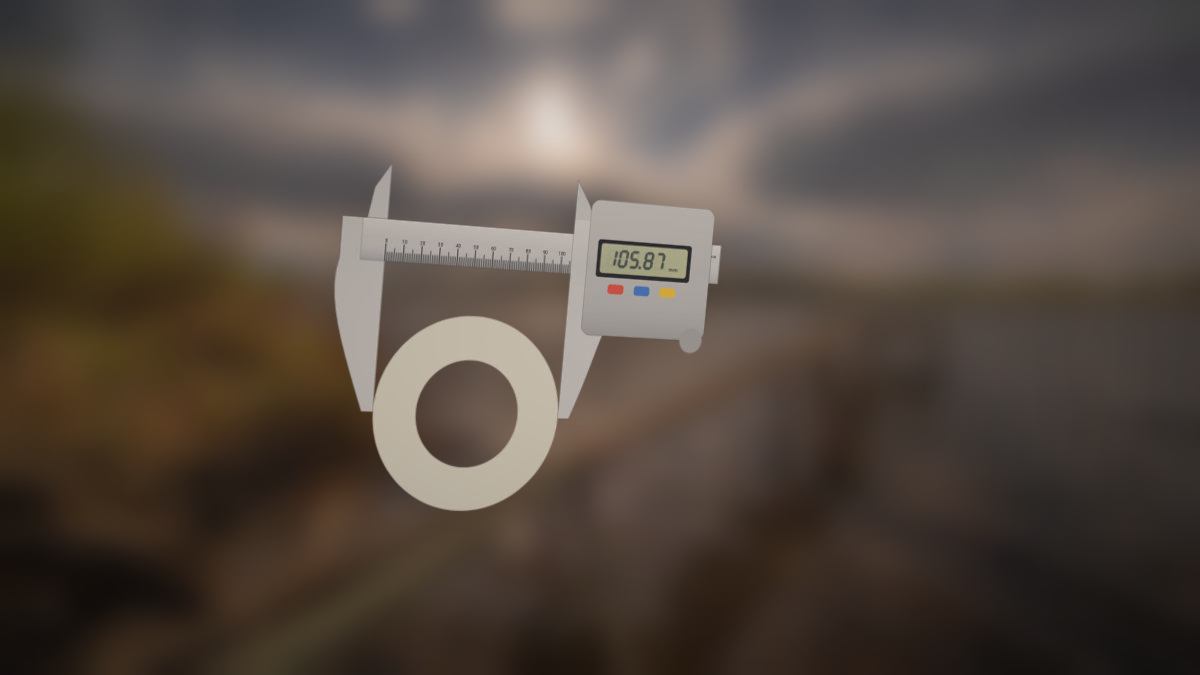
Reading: value=105.87 unit=mm
